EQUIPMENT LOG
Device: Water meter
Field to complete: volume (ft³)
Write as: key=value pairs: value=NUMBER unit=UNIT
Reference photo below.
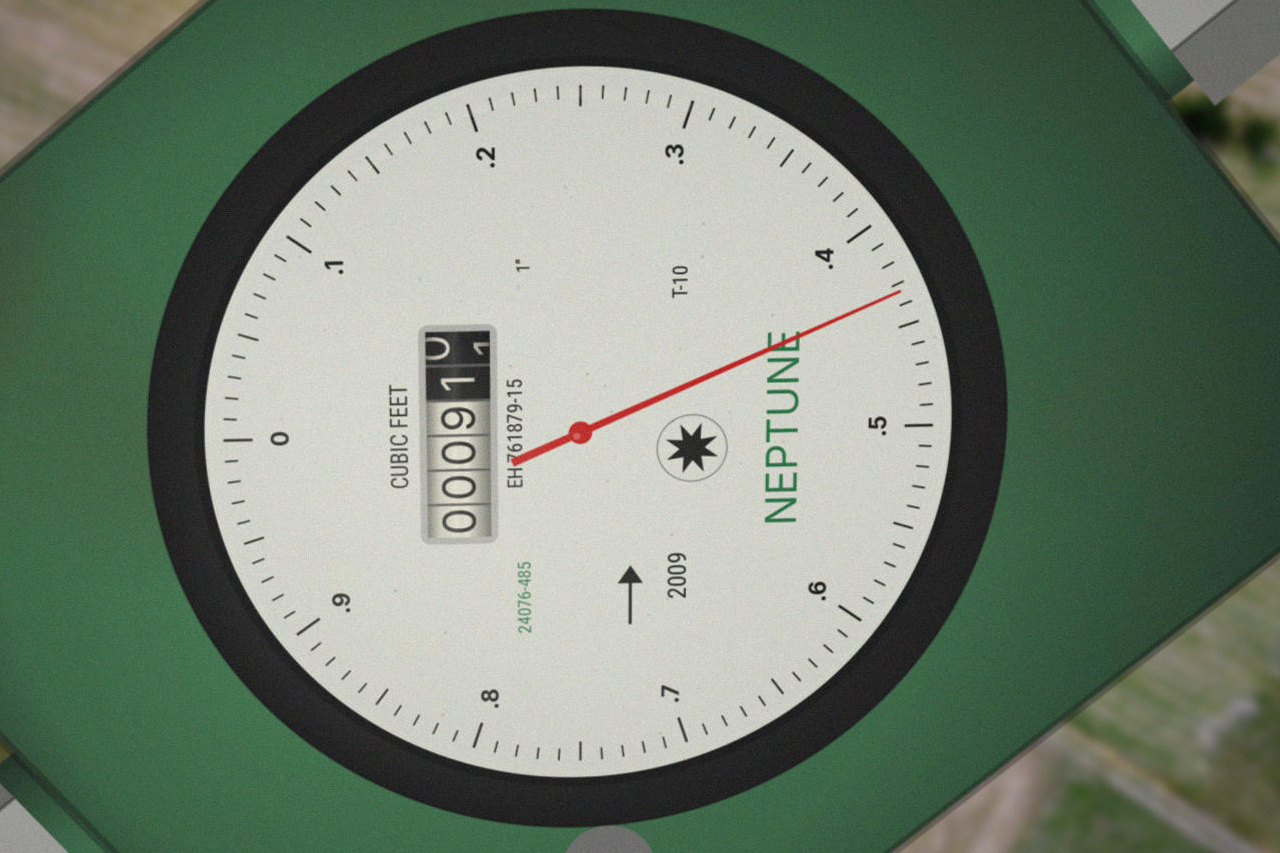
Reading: value=910.43 unit=ft³
